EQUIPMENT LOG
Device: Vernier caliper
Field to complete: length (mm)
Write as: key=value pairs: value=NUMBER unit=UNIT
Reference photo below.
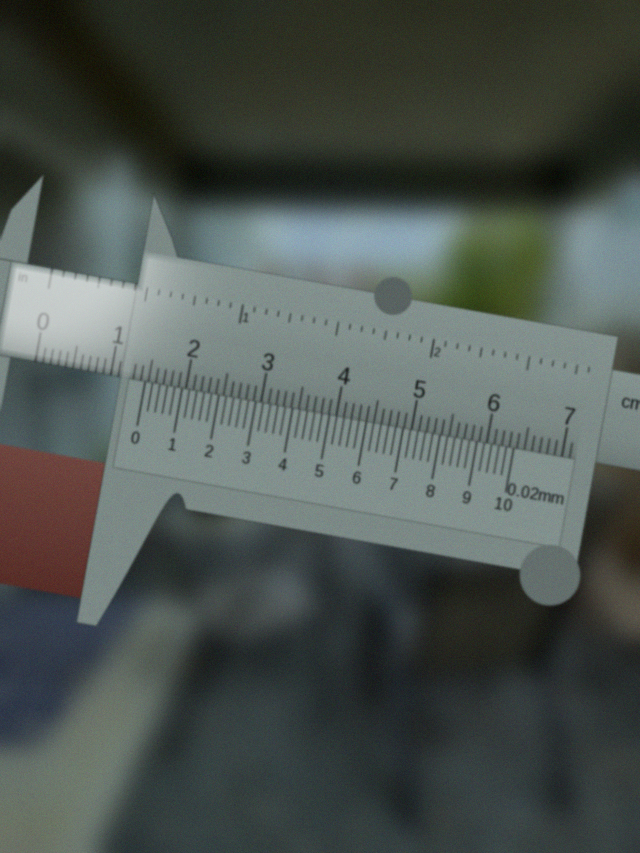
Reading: value=14.6 unit=mm
